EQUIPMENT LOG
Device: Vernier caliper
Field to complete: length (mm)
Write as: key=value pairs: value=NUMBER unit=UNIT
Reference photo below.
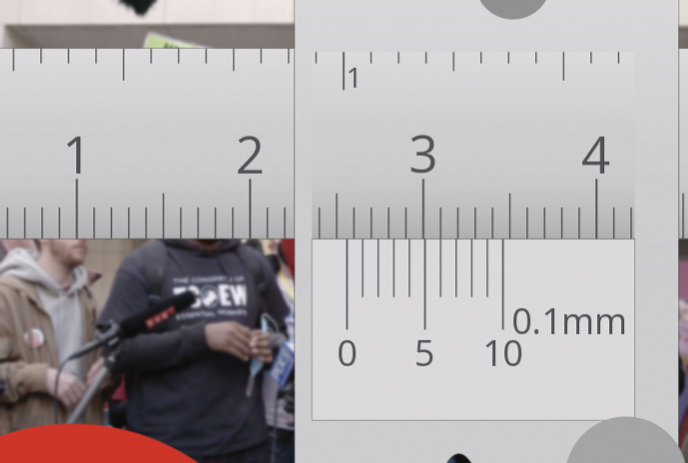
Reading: value=25.6 unit=mm
